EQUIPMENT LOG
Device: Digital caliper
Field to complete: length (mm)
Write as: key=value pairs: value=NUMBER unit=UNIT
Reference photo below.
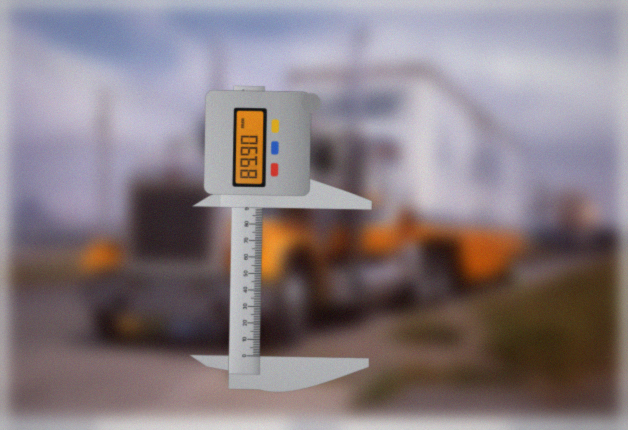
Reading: value=89.90 unit=mm
